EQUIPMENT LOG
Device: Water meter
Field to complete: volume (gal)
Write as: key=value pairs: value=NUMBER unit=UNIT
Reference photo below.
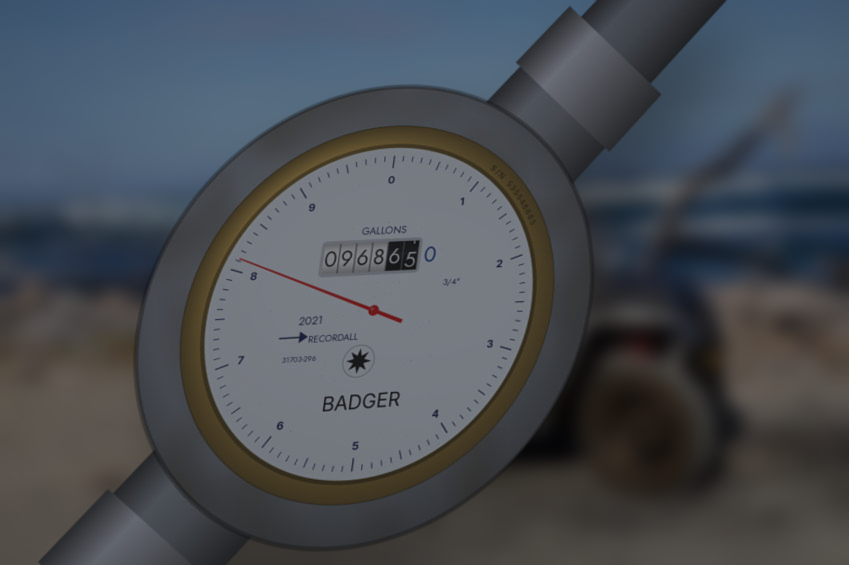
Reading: value=968648.1 unit=gal
